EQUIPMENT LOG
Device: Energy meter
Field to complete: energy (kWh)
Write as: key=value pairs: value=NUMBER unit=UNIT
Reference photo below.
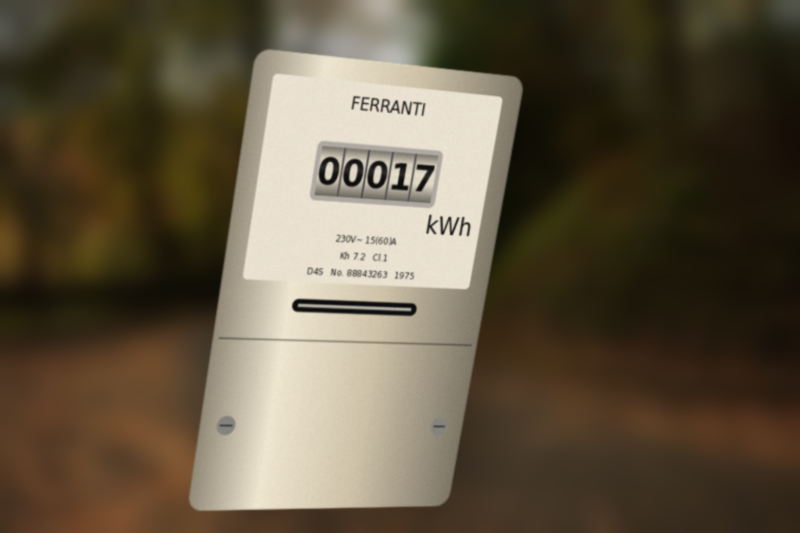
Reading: value=17 unit=kWh
